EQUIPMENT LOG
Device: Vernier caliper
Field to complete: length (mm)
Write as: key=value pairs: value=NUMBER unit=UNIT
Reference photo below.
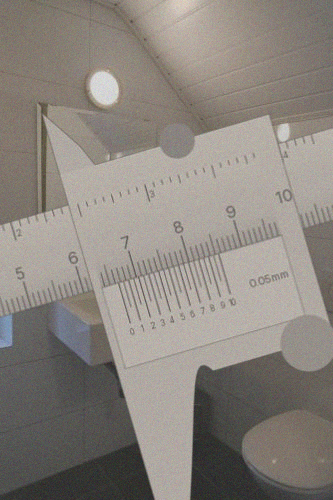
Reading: value=66.6 unit=mm
